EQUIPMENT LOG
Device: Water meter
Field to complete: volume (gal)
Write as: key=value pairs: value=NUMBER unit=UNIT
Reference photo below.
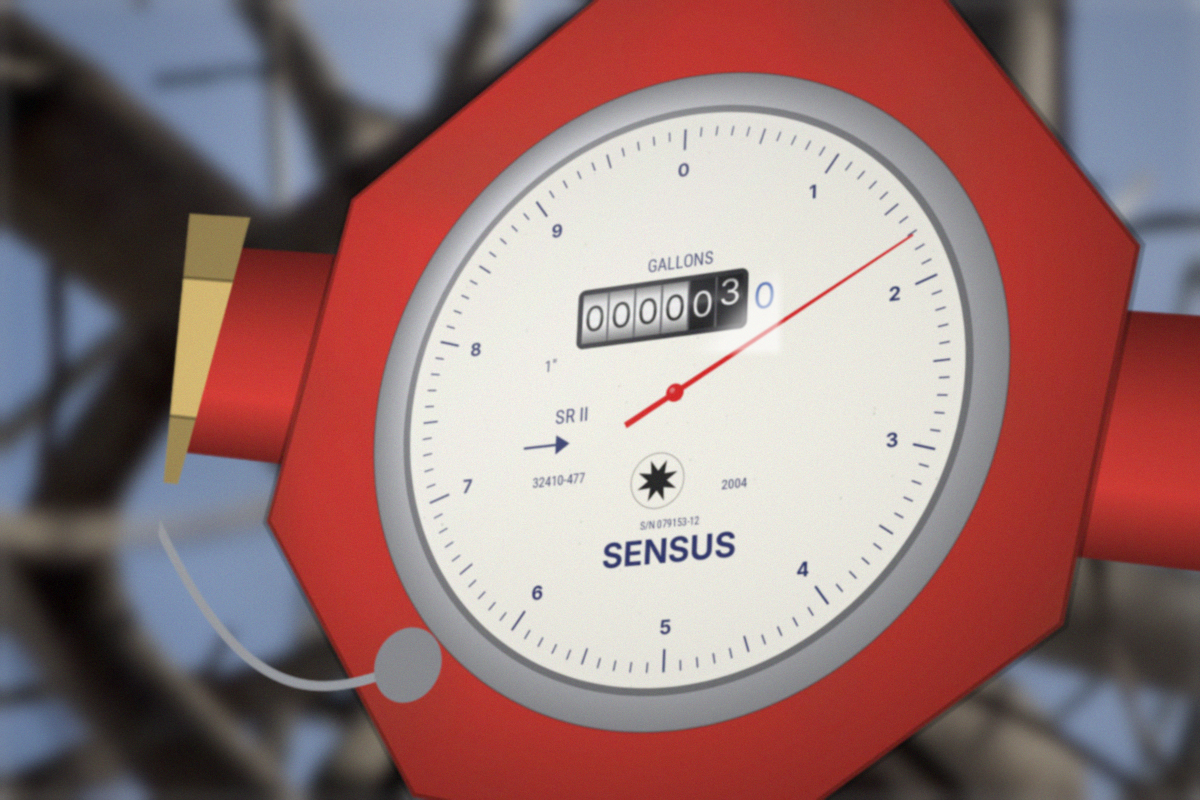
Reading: value=31.7 unit=gal
